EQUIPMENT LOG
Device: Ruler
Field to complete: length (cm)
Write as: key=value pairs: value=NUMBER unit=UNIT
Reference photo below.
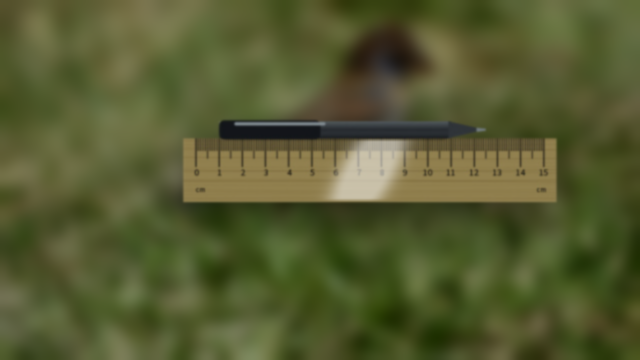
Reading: value=11.5 unit=cm
